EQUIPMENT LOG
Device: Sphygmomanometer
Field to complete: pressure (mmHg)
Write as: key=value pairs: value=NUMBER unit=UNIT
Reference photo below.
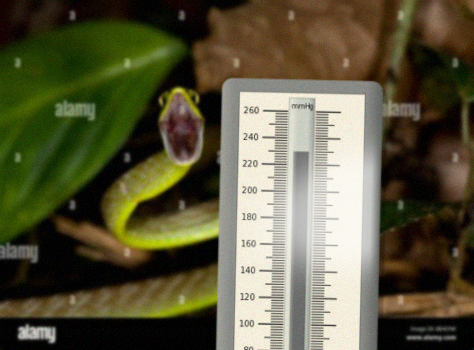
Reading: value=230 unit=mmHg
